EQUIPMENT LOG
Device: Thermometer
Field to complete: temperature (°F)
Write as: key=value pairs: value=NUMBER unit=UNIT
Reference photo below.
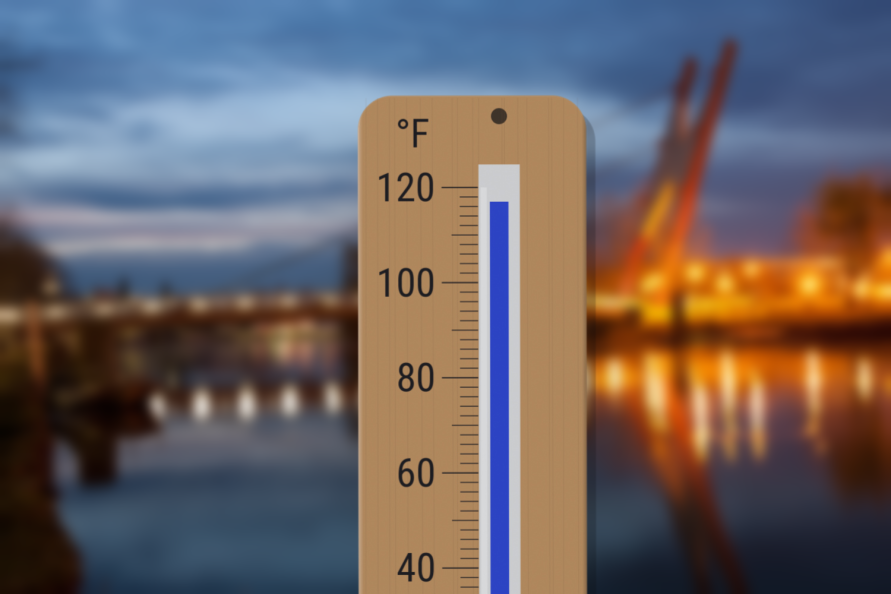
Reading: value=117 unit=°F
